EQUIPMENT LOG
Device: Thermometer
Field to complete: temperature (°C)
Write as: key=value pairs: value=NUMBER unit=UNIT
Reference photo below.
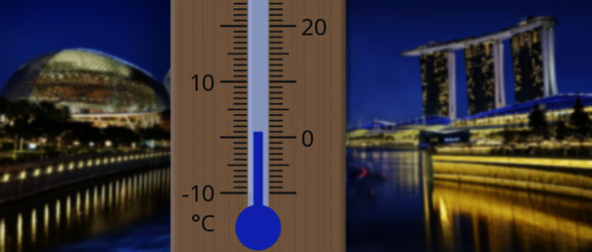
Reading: value=1 unit=°C
